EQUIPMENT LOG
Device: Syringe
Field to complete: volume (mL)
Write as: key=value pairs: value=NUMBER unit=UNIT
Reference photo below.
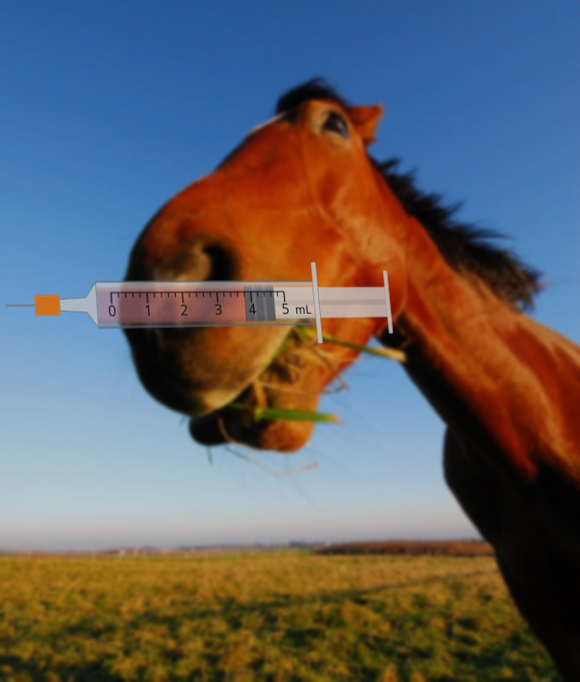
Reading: value=3.8 unit=mL
